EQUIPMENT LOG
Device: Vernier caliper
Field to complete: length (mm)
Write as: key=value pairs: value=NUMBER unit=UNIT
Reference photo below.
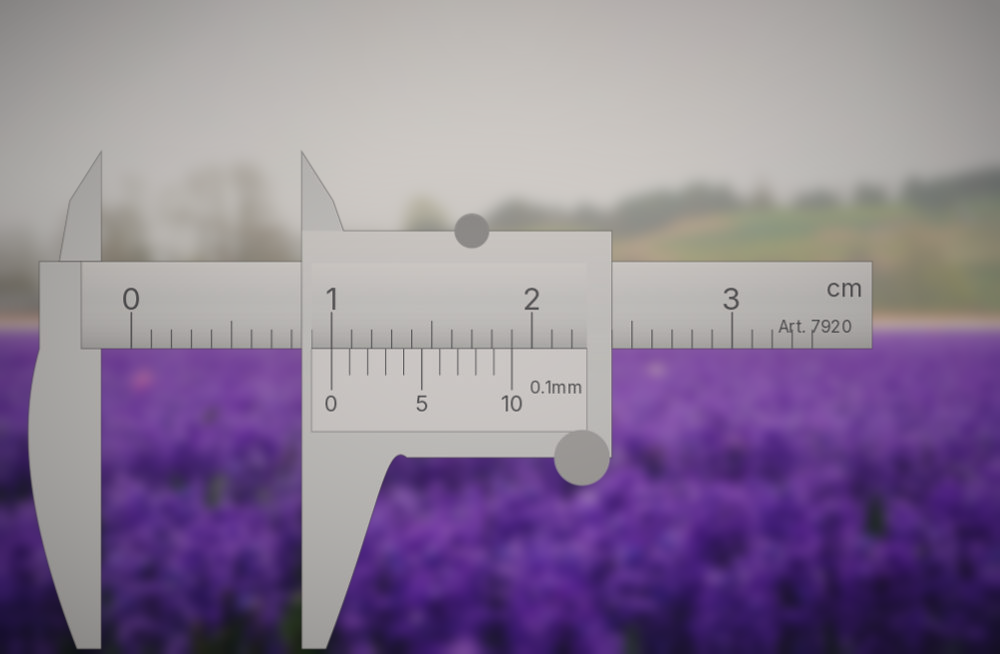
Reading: value=10.0 unit=mm
